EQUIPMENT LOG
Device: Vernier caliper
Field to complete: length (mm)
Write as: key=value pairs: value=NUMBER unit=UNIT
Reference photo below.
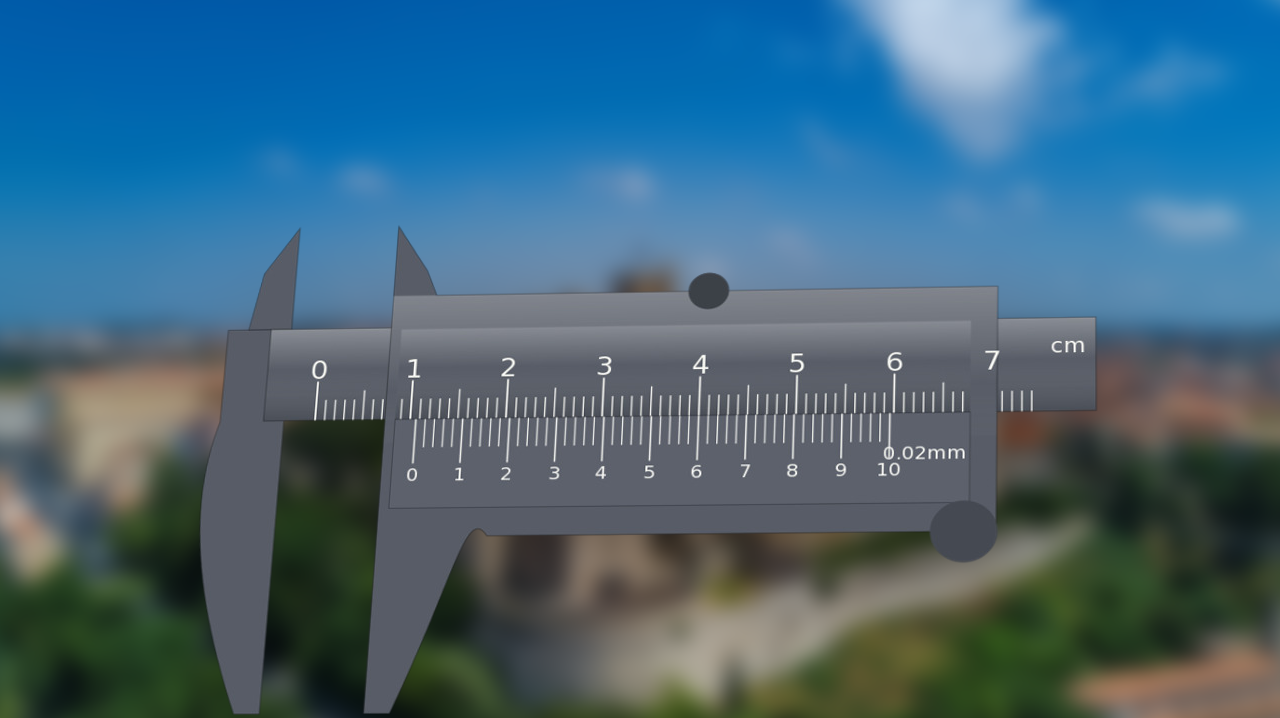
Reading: value=10.6 unit=mm
